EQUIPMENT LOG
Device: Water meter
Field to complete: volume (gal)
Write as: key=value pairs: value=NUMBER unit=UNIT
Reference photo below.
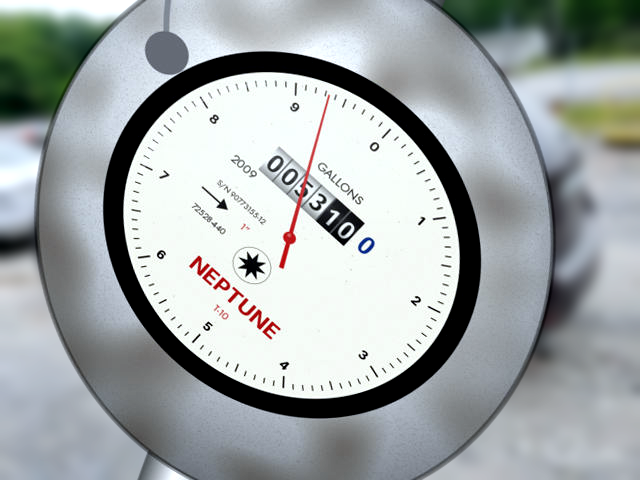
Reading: value=53099.3 unit=gal
